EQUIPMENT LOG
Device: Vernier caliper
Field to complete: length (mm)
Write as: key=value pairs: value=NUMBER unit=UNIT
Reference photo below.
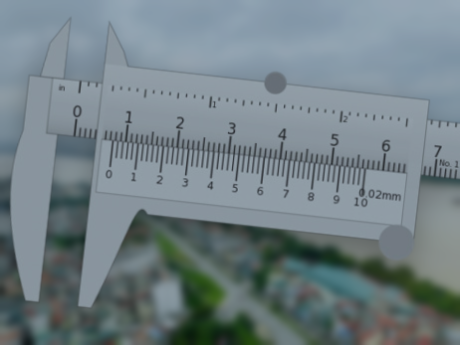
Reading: value=7.5 unit=mm
